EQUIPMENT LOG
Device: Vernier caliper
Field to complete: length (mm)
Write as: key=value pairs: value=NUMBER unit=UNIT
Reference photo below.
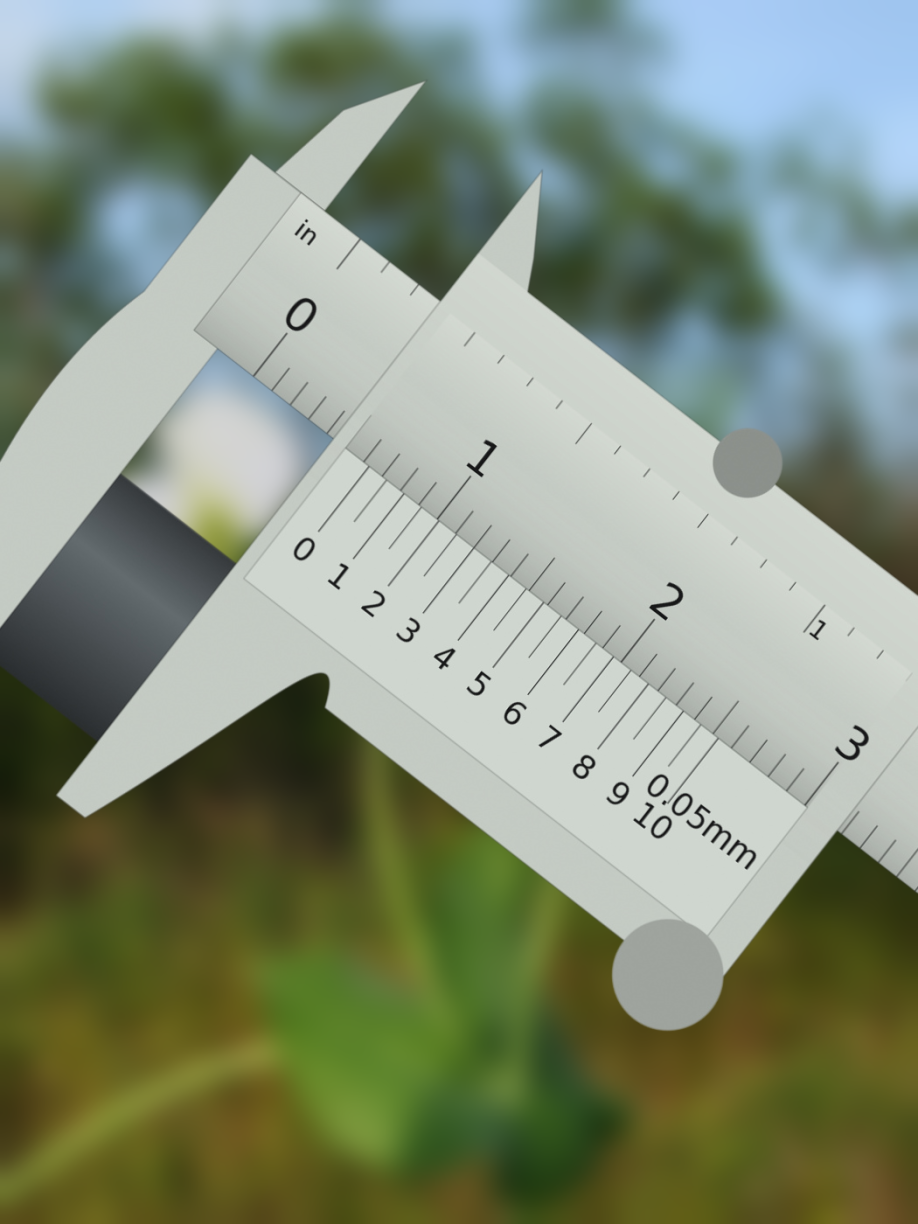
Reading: value=6.30 unit=mm
